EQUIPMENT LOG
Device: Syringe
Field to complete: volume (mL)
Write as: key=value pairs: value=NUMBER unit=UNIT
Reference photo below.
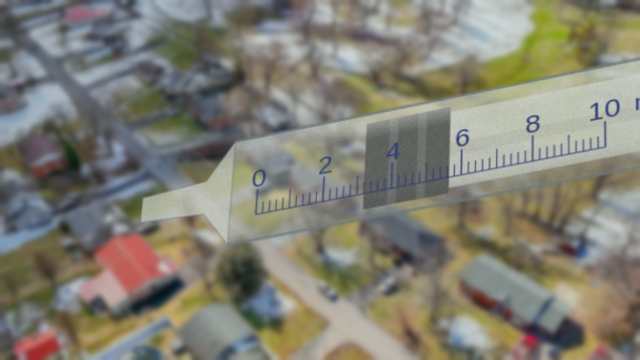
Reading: value=3.2 unit=mL
